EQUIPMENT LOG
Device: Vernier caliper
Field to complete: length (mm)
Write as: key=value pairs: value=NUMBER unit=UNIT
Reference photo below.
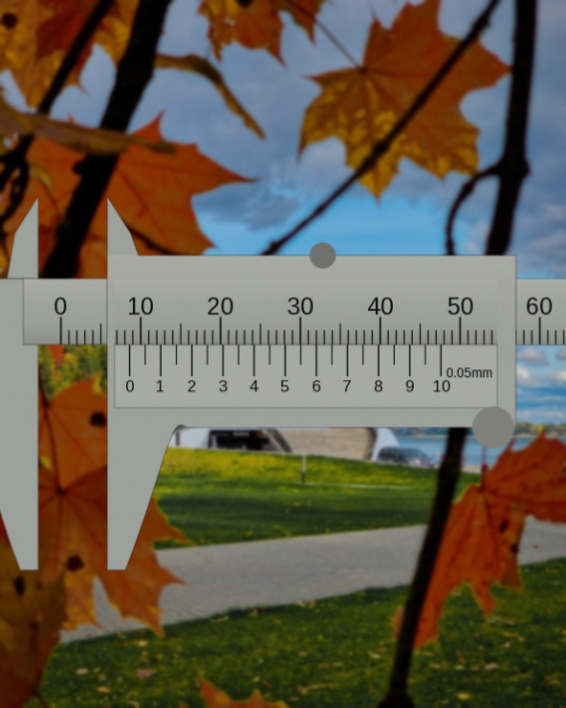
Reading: value=8.6 unit=mm
